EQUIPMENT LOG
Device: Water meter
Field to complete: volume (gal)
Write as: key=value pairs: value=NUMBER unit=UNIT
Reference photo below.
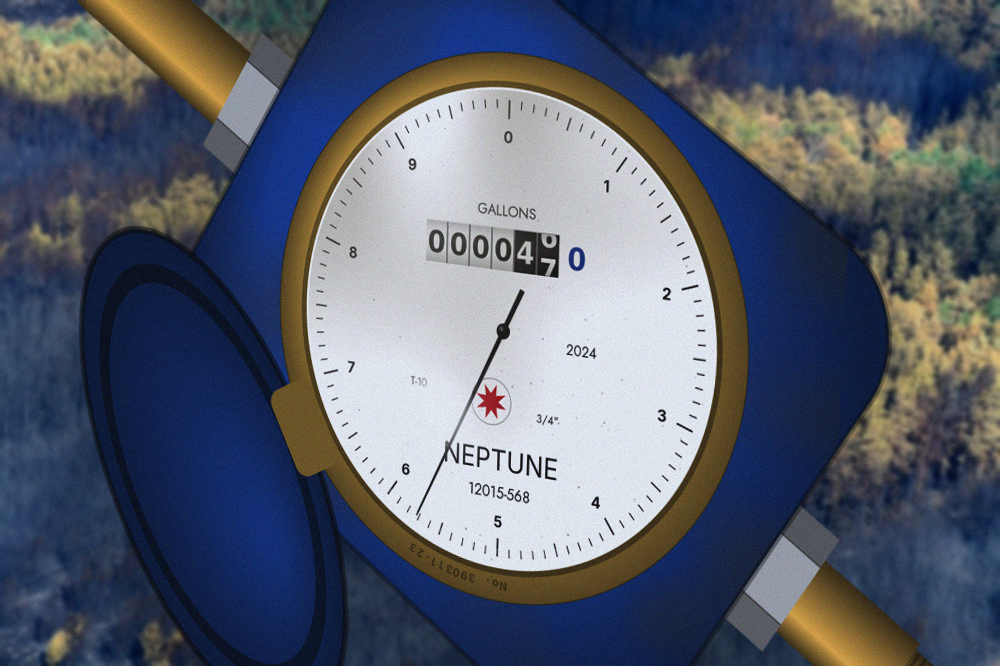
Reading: value=465.7 unit=gal
